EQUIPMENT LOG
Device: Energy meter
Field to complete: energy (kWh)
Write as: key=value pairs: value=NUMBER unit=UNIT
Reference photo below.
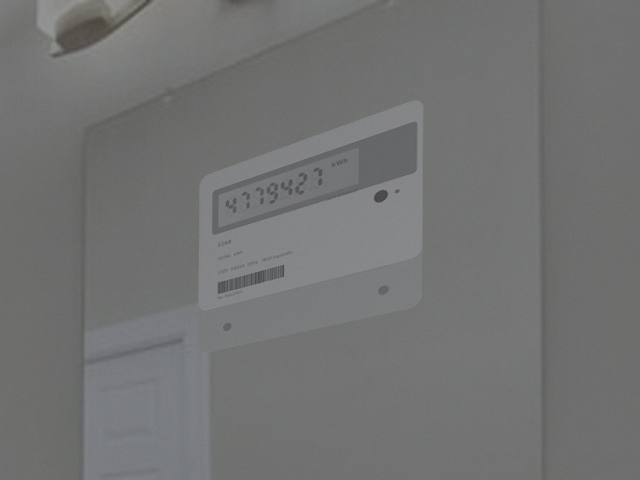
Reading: value=4779427 unit=kWh
